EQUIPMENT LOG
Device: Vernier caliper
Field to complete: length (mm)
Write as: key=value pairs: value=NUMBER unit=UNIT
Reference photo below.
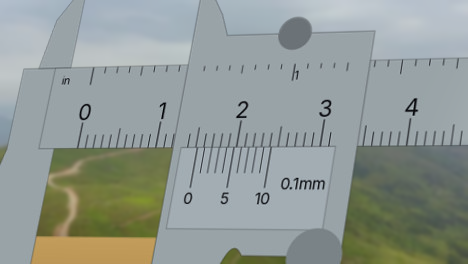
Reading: value=15.2 unit=mm
